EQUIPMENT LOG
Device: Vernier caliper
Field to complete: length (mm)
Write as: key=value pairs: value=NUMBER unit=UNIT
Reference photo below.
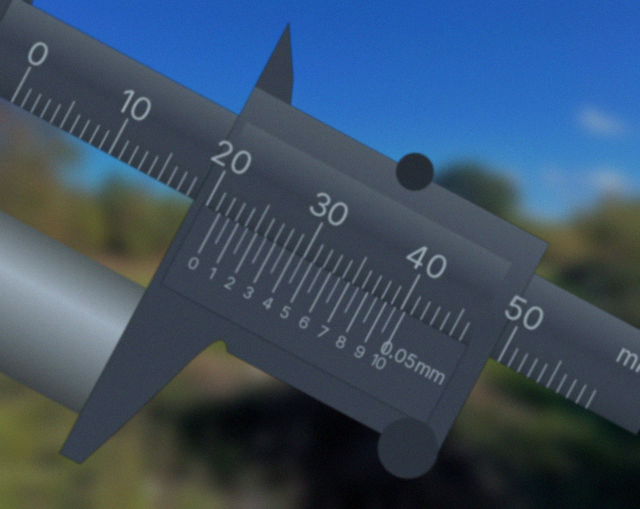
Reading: value=21.4 unit=mm
